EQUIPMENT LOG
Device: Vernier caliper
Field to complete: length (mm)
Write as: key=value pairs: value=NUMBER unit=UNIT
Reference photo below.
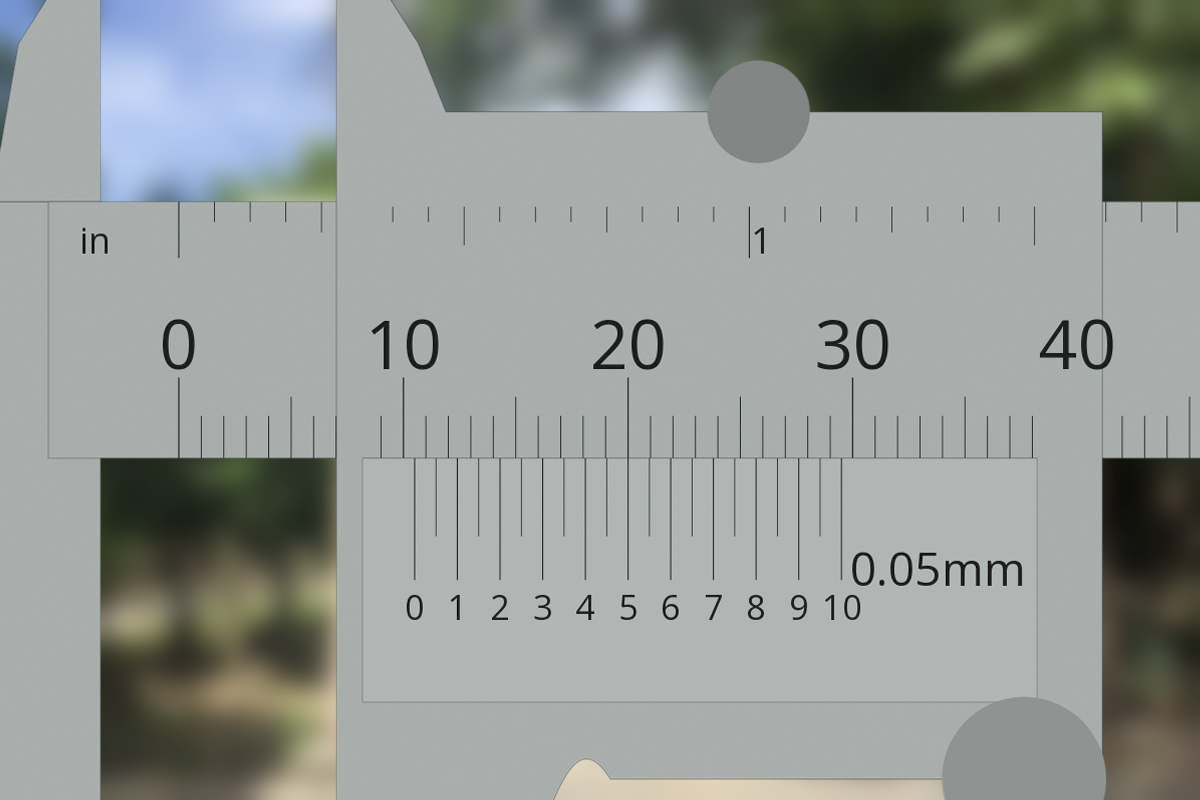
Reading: value=10.50 unit=mm
